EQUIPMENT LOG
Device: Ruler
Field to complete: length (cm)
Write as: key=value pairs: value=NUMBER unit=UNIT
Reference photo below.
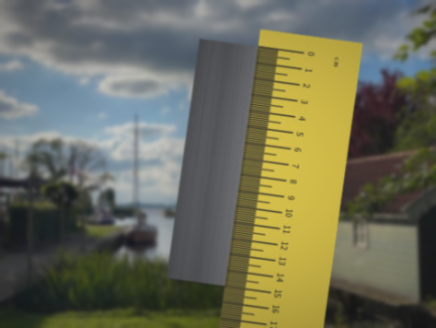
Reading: value=15 unit=cm
